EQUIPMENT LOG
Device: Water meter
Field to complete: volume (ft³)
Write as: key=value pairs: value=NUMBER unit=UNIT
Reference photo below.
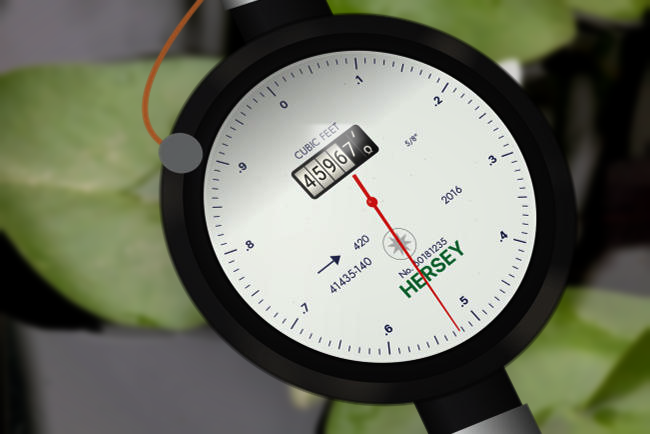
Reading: value=459677.52 unit=ft³
